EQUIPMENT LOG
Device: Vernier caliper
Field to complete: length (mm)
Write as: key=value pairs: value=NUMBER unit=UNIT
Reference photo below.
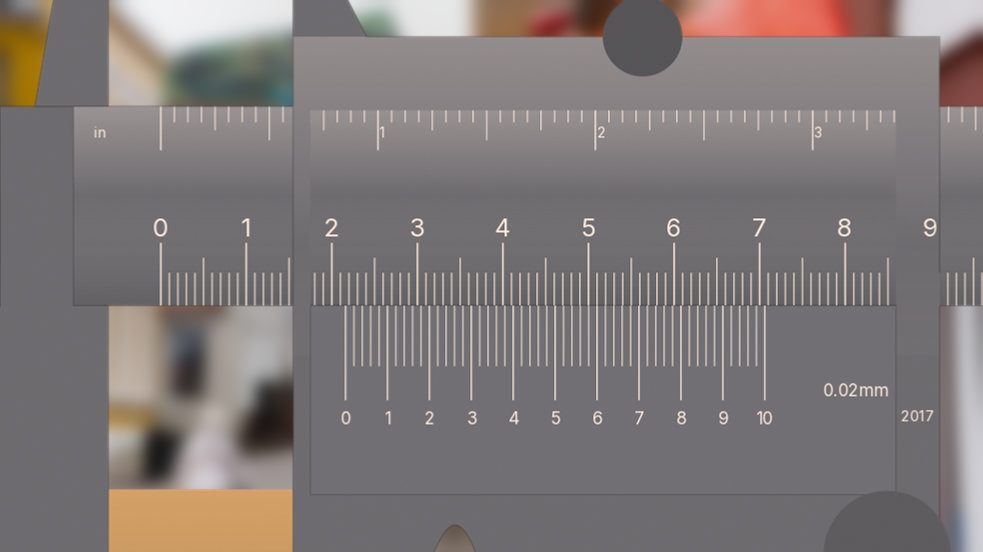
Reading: value=21.6 unit=mm
